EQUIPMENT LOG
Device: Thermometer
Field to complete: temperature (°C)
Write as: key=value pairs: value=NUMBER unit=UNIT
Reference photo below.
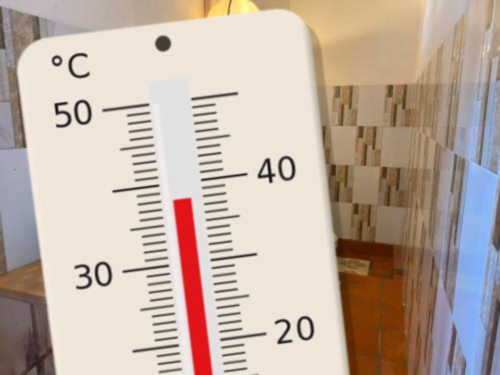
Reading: value=38 unit=°C
